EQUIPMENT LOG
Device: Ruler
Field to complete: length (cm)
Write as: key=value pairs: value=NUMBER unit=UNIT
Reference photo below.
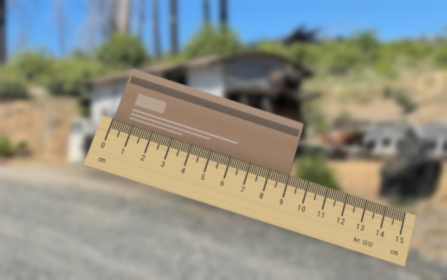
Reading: value=9 unit=cm
